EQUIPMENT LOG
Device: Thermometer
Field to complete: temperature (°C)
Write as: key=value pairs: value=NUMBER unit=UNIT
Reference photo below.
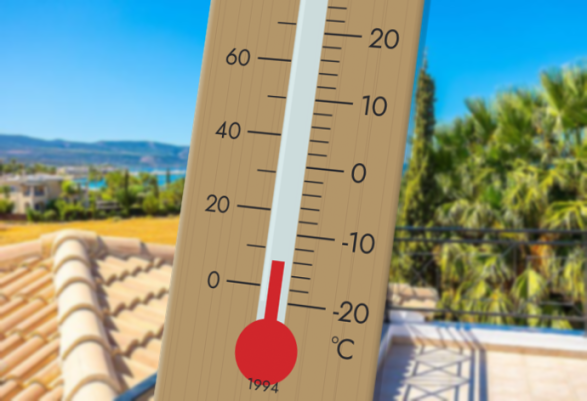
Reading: value=-14 unit=°C
